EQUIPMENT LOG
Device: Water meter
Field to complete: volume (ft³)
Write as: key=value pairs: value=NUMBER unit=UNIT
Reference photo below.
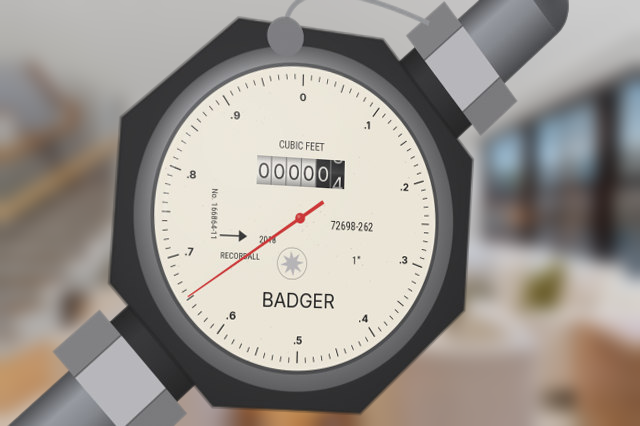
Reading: value=3.65 unit=ft³
